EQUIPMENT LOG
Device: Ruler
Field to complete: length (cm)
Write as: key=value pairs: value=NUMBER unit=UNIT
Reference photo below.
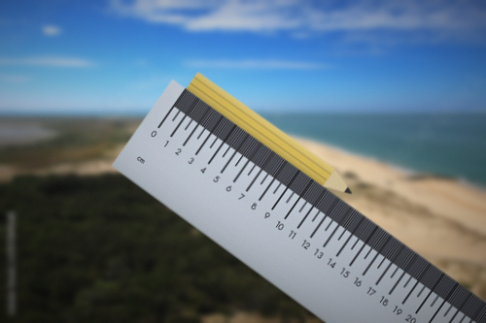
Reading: value=12.5 unit=cm
